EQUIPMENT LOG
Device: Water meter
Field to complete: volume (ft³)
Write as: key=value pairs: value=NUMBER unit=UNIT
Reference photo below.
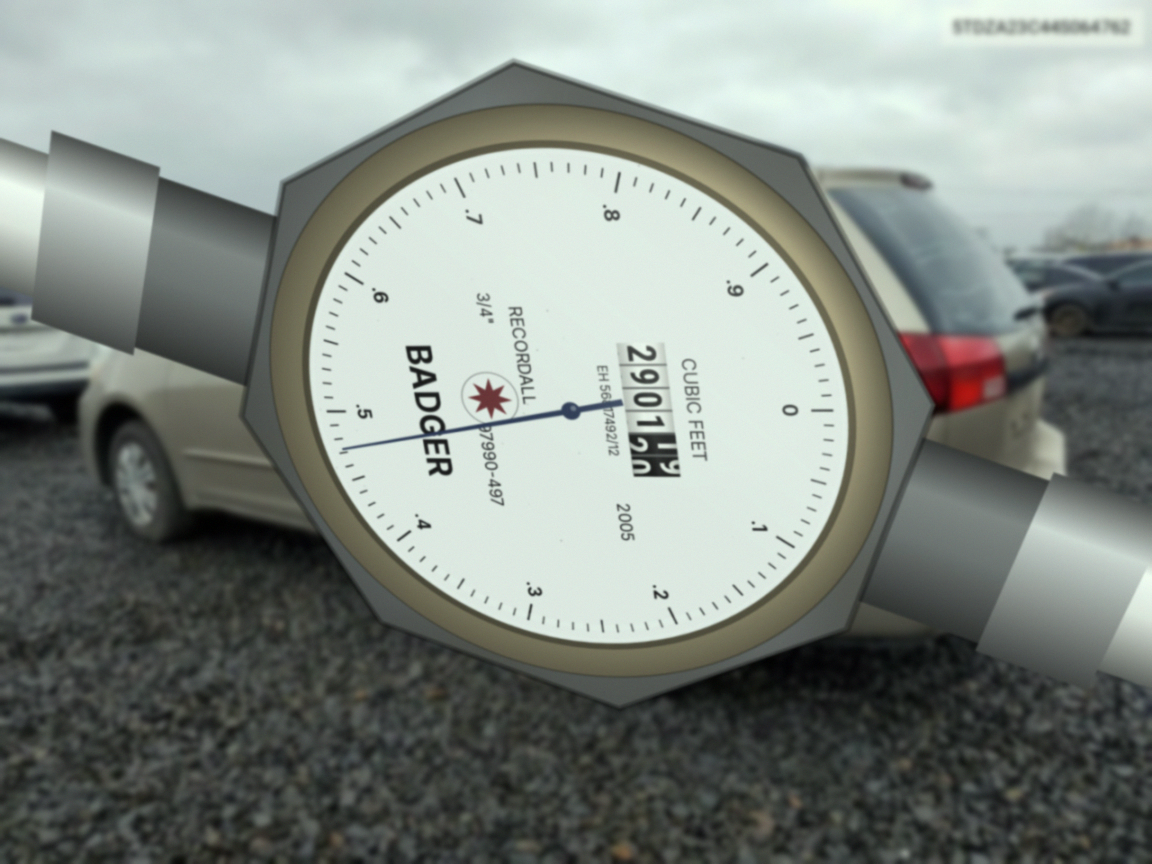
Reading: value=290119.47 unit=ft³
